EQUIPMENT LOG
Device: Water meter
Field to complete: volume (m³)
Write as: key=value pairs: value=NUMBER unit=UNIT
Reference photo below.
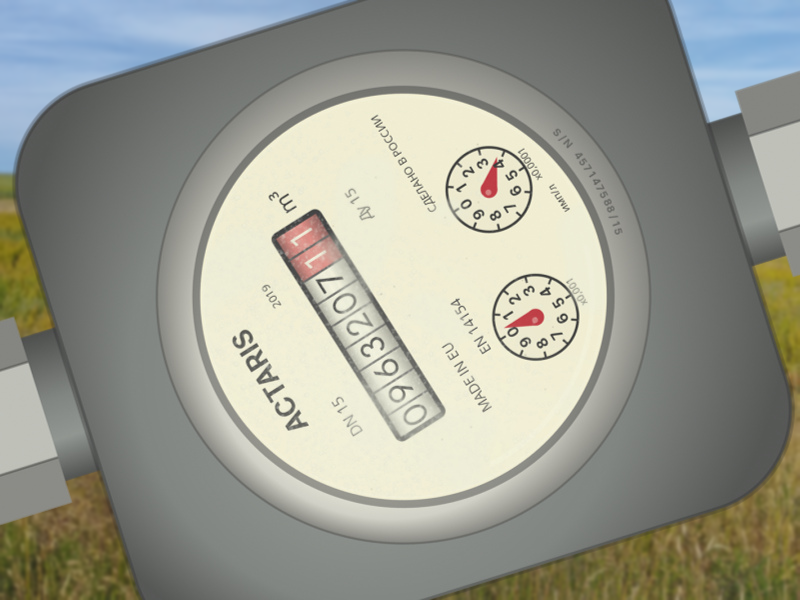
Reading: value=963207.1103 unit=m³
